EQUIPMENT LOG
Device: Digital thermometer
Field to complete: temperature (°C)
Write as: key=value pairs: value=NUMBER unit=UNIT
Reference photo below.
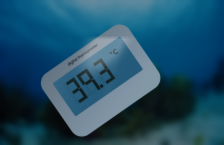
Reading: value=39.3 unit=°C
